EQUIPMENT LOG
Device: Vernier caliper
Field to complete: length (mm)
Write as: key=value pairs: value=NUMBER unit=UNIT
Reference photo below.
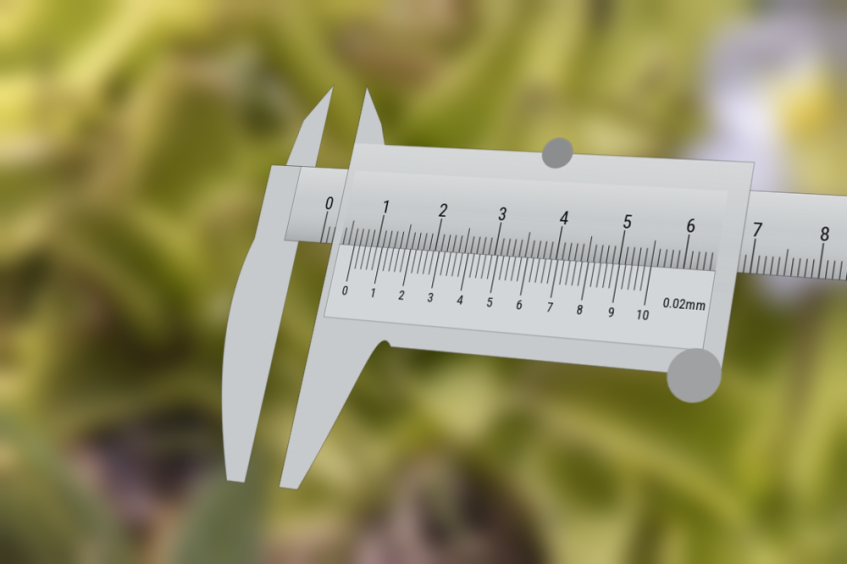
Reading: value=6.0 unit=mm
